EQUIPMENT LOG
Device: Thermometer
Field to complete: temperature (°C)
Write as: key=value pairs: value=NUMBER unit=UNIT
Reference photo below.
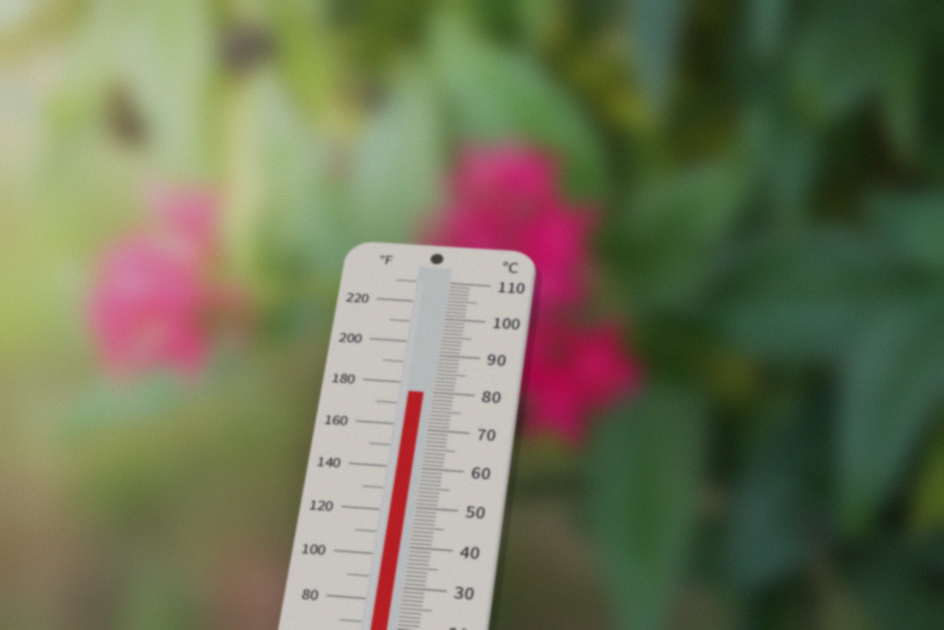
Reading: value=80 unit=°C
